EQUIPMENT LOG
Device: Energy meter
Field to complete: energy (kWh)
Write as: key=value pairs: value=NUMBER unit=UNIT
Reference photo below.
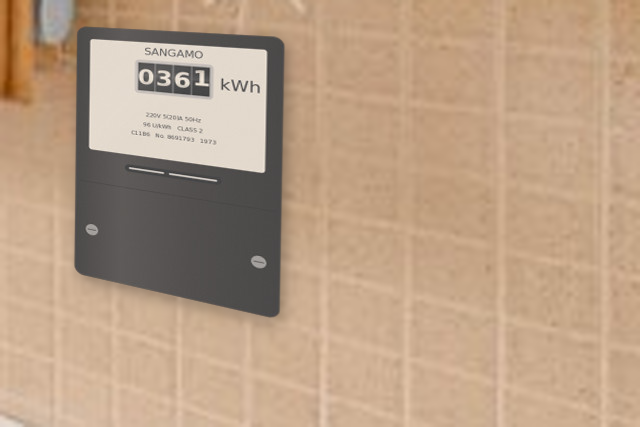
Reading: value=361 unit=kWh
